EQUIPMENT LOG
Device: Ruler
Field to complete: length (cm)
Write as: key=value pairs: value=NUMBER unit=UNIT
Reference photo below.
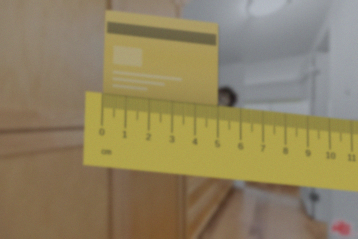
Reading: value=5 unit=cm
